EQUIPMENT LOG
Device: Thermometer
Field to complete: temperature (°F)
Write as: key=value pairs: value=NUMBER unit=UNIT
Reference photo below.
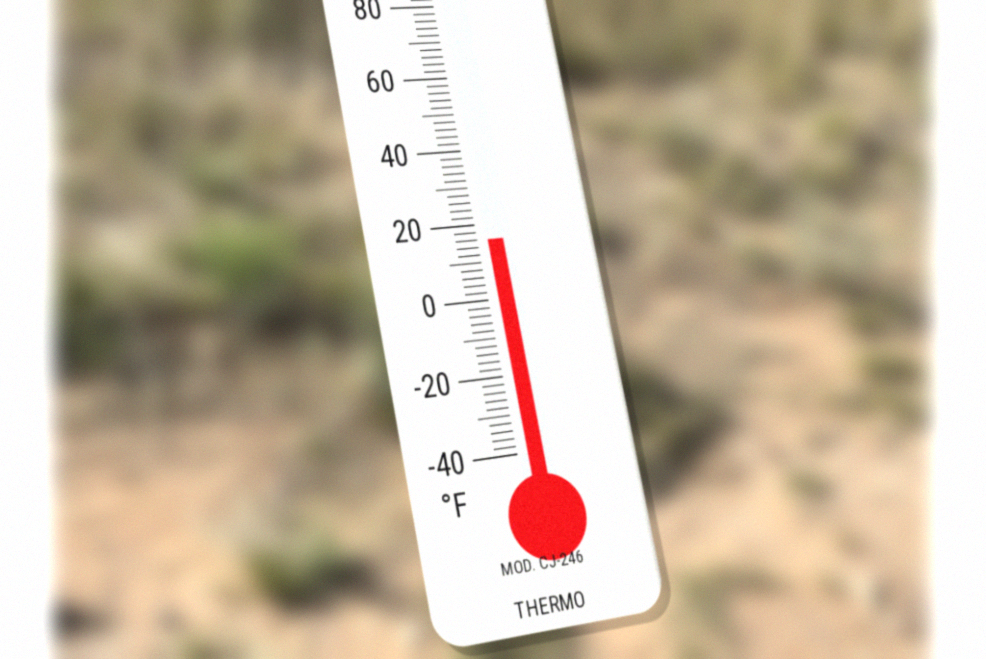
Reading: value=16 unit=°F
